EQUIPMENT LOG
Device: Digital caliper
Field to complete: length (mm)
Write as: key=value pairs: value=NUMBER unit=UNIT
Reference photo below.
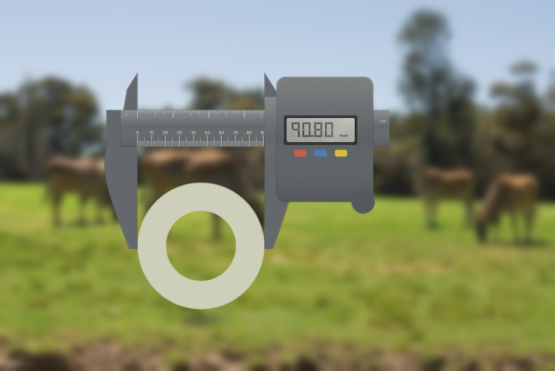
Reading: value=90.80 unit=mm
